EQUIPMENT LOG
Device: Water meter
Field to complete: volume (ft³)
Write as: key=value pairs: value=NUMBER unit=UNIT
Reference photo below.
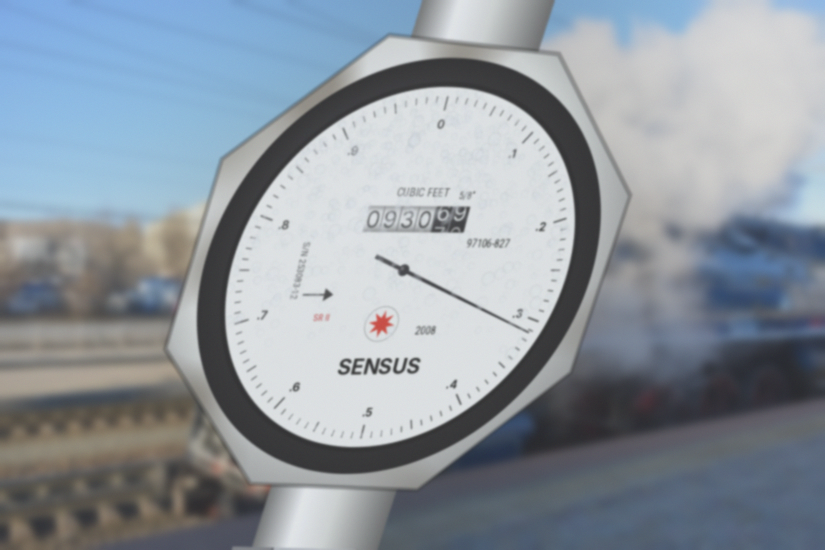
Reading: value=93069.31 unit=ft³
